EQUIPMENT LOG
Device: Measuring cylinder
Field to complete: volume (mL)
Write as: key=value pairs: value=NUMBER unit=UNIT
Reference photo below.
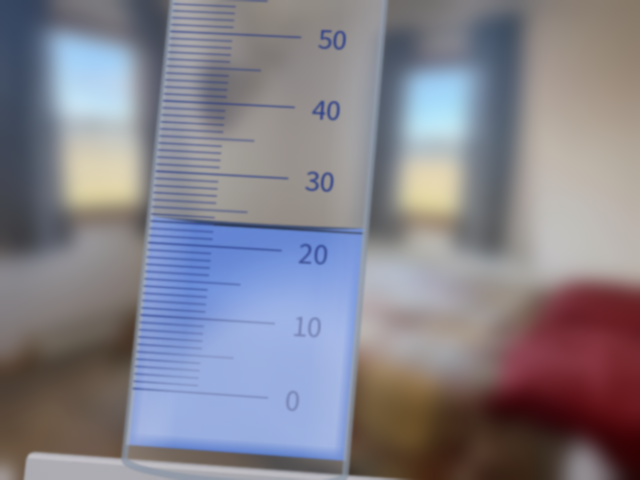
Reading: value=23 unit=mL
